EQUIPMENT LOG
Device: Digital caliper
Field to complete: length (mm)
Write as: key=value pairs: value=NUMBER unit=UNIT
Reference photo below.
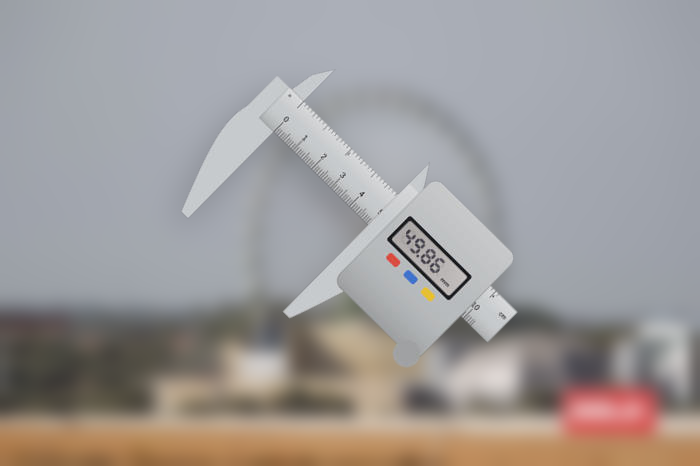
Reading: value=49.86 unit=mm
